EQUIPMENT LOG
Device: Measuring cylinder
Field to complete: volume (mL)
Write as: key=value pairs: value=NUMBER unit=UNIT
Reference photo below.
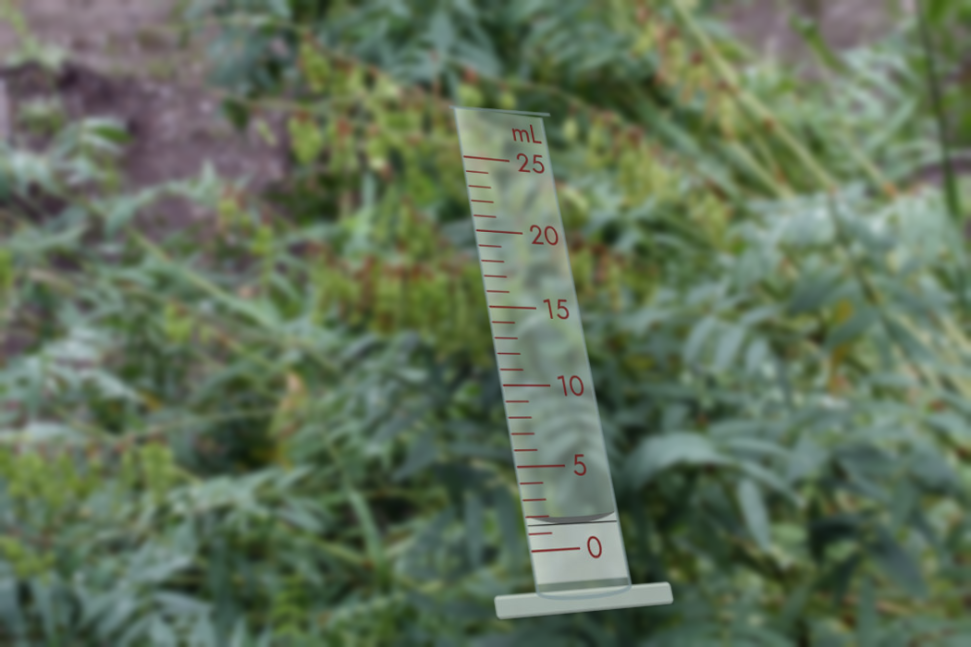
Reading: value=1.5 unit=mL
